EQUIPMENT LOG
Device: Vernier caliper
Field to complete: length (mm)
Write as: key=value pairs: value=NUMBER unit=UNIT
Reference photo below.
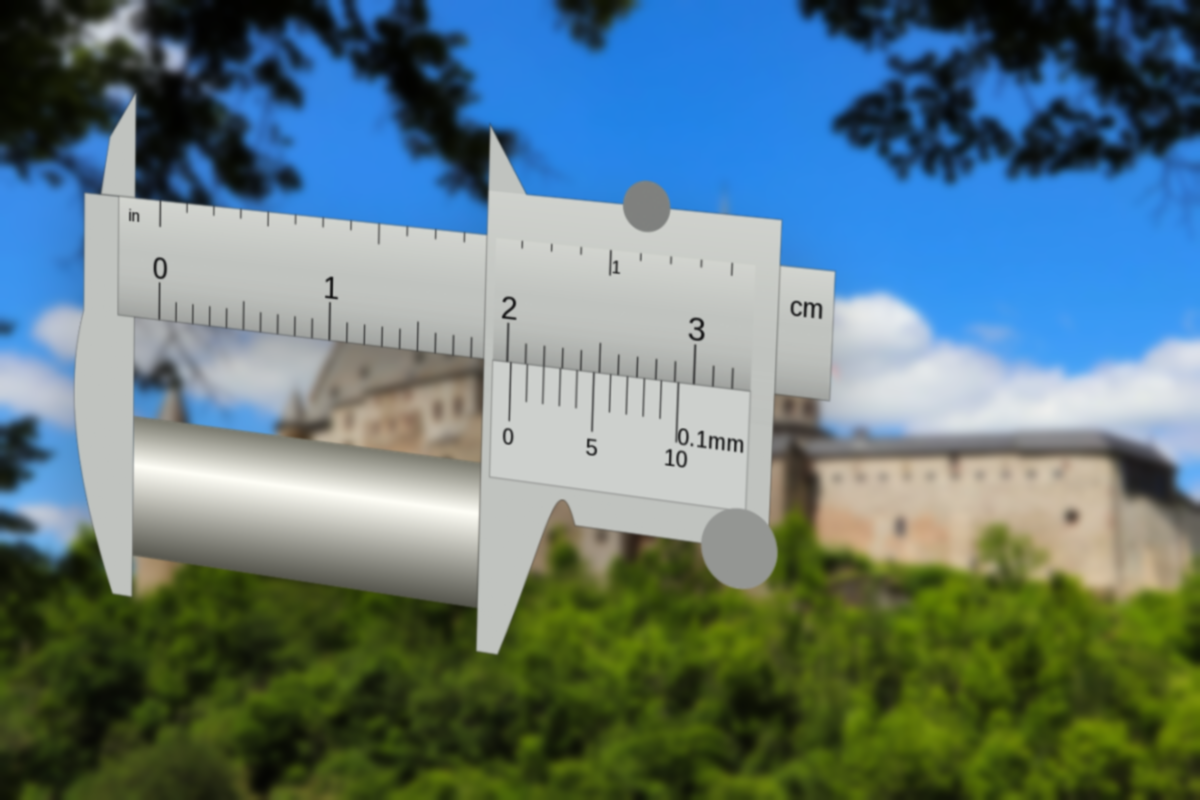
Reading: value=20.2 unit=mm
